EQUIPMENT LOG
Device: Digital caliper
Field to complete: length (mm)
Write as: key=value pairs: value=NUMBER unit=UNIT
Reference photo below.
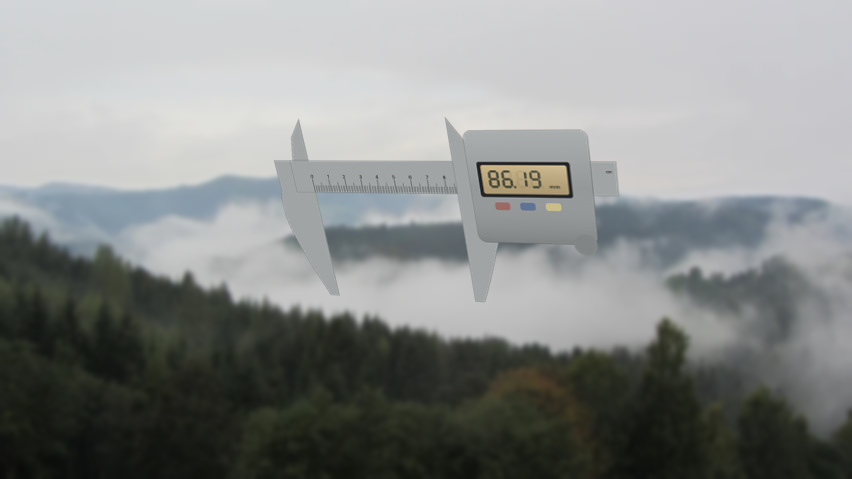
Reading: value=86.19 unit=mm
